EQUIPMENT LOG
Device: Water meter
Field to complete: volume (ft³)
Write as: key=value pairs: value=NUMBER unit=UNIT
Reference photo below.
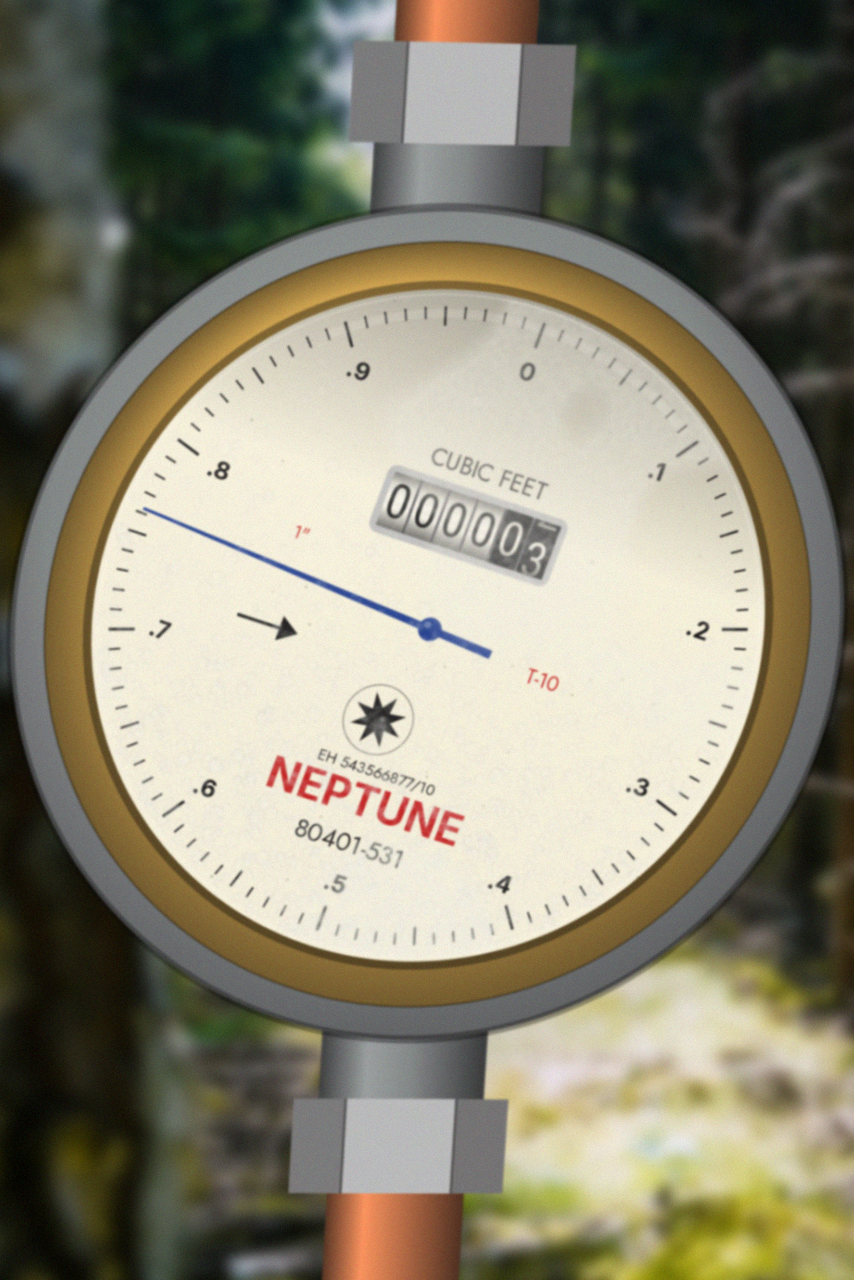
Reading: value=2.76 unit=ft³
